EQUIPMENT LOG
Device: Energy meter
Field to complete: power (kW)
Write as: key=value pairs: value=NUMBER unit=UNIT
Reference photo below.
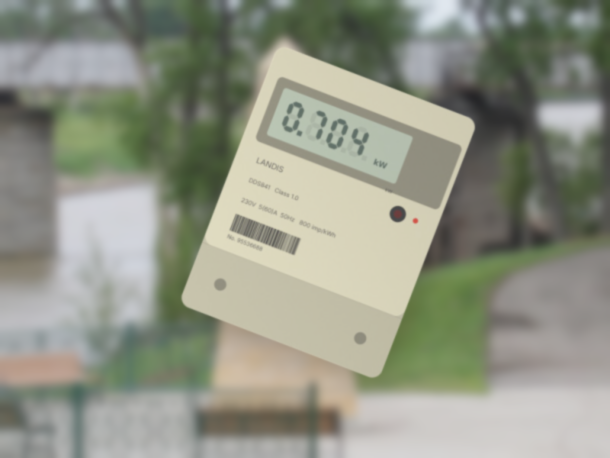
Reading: value=0.704 unit=kW
